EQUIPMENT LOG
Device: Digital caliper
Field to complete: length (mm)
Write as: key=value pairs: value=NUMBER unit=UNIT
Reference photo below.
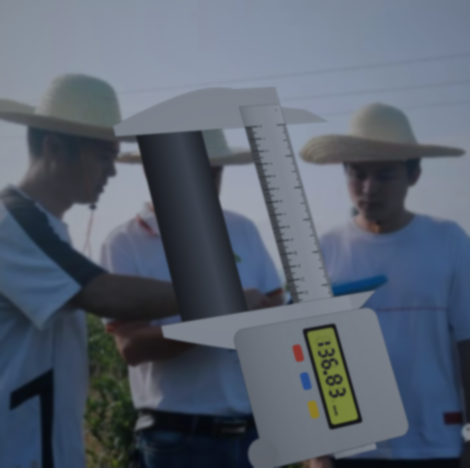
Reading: value=136.83 unit=mm
